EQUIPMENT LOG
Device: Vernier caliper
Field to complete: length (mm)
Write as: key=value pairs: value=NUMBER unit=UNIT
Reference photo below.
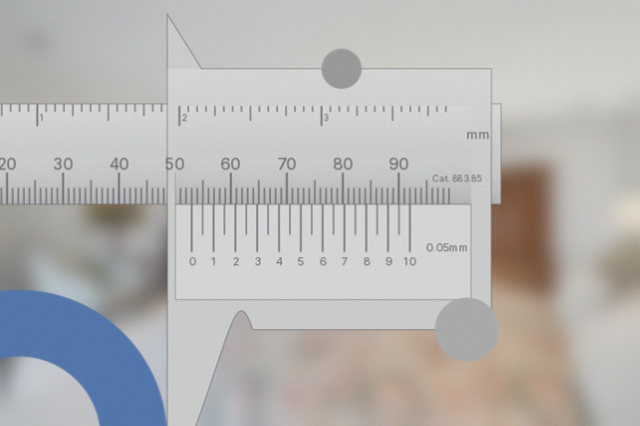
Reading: value=53.0 unit=mm
